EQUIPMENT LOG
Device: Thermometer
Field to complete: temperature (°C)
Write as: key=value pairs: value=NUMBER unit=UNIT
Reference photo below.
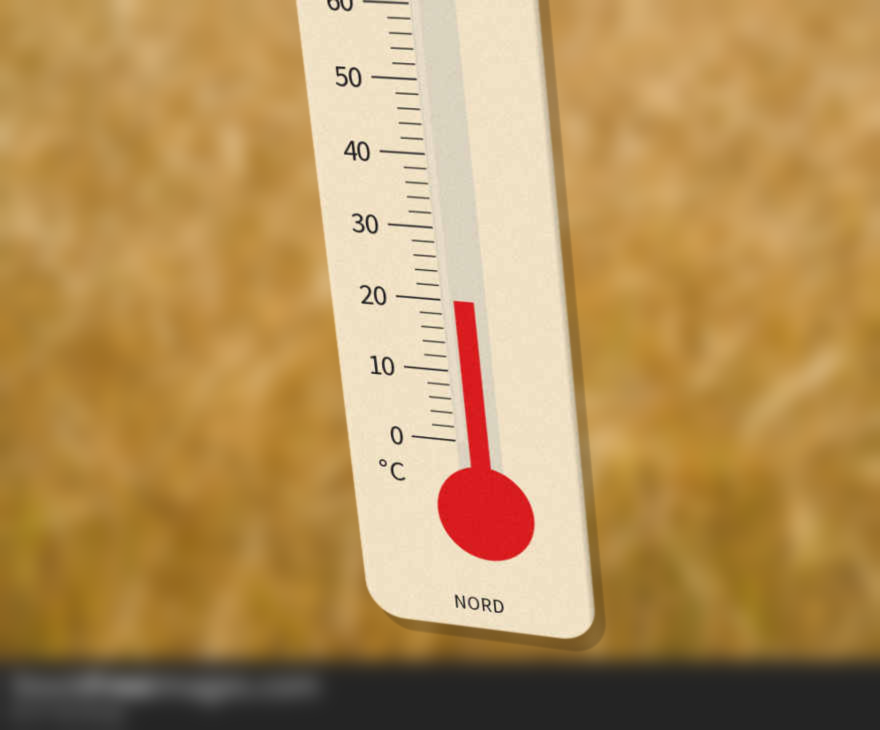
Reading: value=20 unit=°C
